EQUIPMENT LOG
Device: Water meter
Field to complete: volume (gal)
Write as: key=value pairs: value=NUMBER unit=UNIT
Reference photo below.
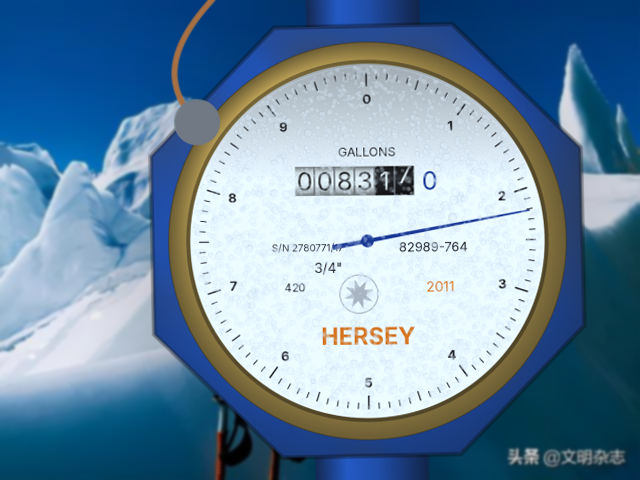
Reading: value=83172.2 unit=gal
